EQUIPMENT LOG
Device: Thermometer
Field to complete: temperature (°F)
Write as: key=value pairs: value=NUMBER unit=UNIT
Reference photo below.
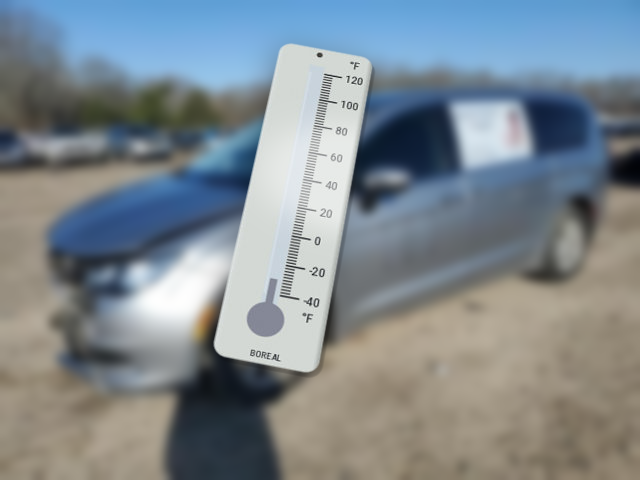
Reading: value=-30 unit=°F
